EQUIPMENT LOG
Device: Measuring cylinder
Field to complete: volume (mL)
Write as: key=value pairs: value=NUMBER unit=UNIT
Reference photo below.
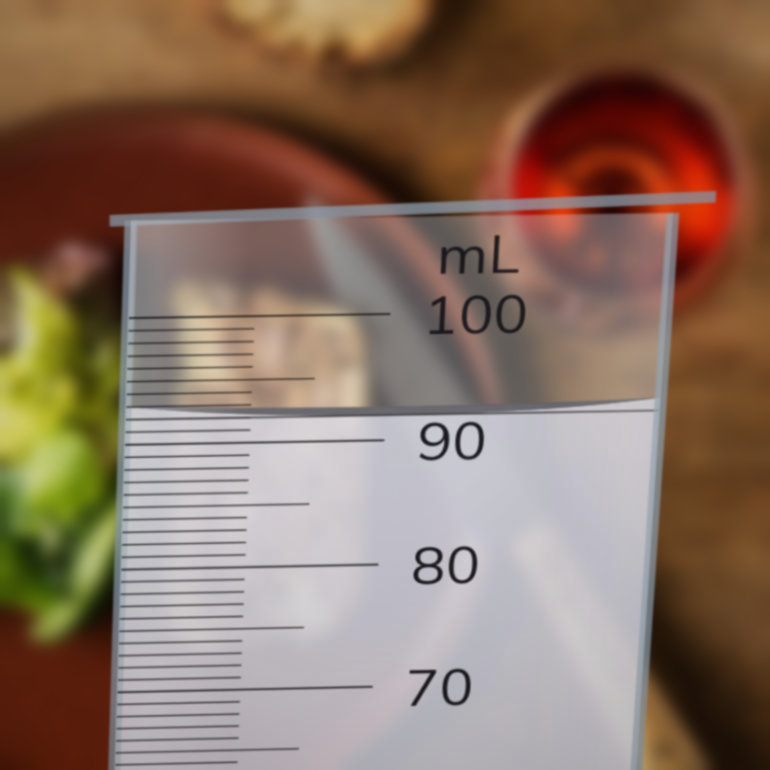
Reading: value=92 unit=mL
